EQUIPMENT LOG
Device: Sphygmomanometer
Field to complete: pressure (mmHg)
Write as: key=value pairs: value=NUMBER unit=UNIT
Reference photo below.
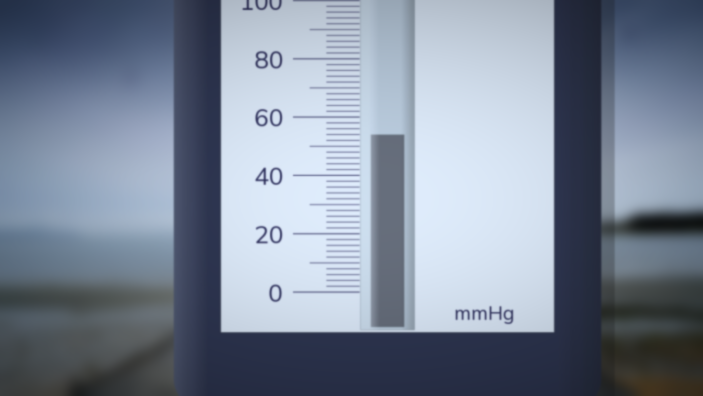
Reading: value=54 unit=mmHg
